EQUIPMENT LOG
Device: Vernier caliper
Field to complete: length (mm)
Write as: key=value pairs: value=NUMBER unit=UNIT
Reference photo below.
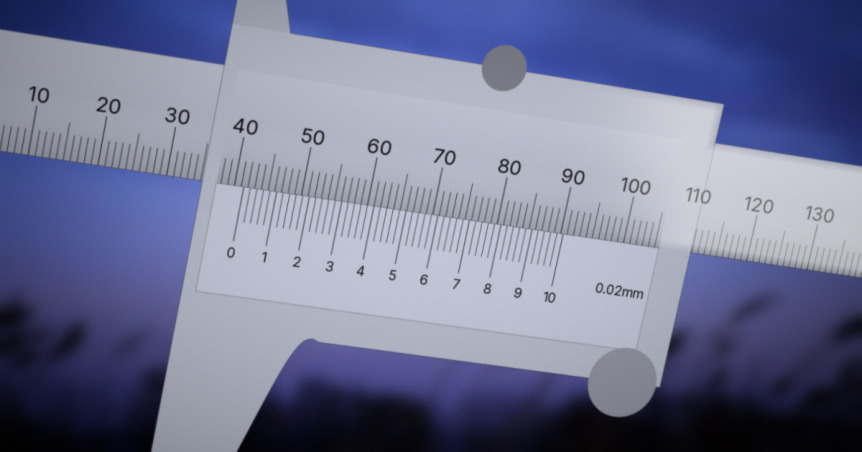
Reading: value=41.4 unit=mm
